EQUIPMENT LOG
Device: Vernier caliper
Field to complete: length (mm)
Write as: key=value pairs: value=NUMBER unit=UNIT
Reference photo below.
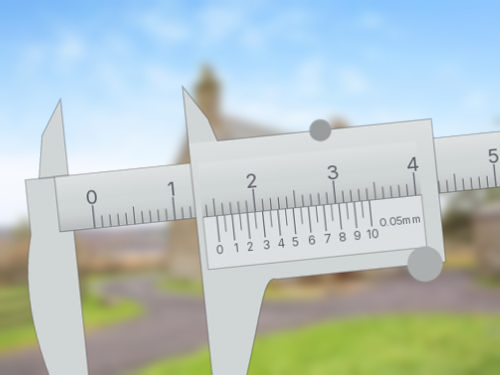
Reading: value=15.2 unit=mm
